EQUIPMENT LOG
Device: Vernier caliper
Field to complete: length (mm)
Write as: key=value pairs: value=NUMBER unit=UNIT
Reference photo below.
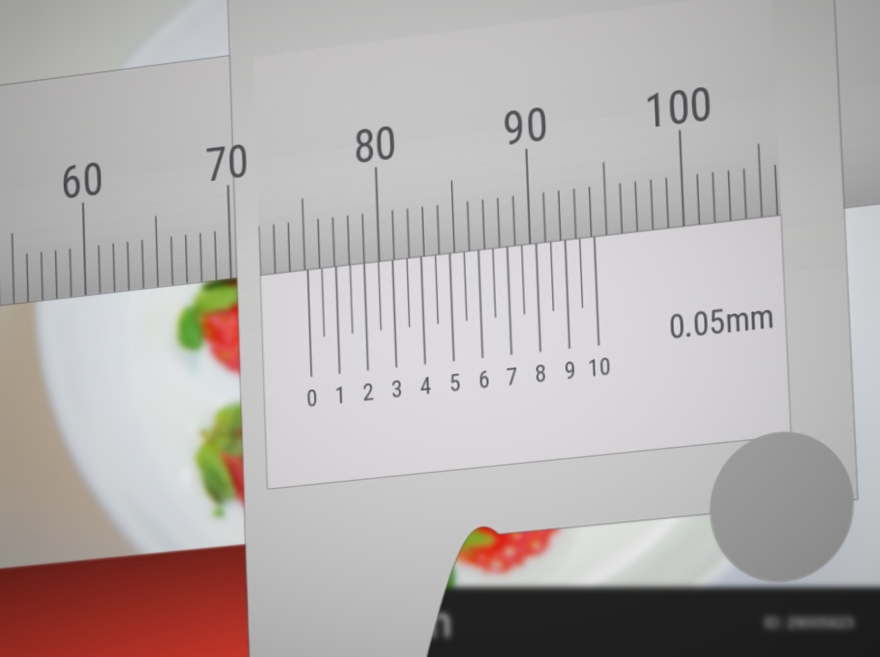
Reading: value=75.2 unit=mm
